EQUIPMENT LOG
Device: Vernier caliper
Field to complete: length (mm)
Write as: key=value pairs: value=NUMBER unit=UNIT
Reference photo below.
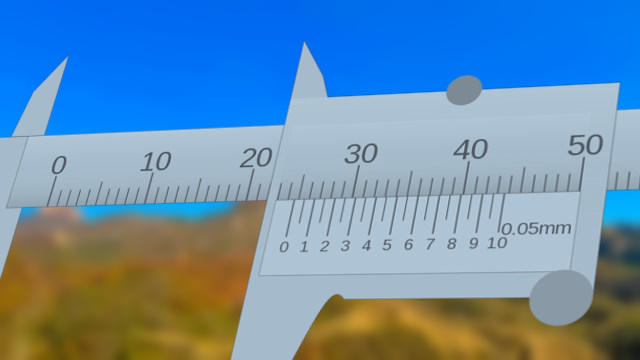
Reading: value=24.6 unit=mm
